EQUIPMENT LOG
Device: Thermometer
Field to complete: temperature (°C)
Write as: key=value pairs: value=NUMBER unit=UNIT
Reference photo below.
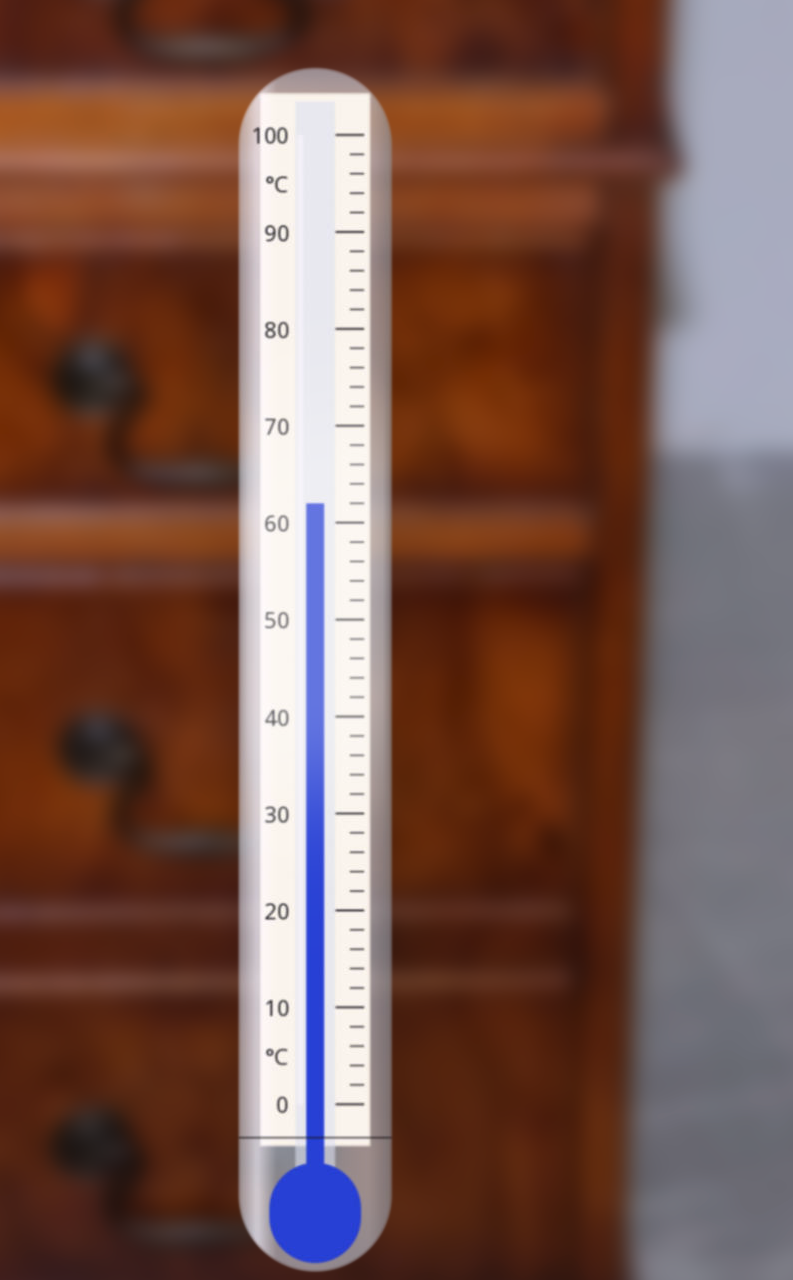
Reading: value=62 unit=°C
